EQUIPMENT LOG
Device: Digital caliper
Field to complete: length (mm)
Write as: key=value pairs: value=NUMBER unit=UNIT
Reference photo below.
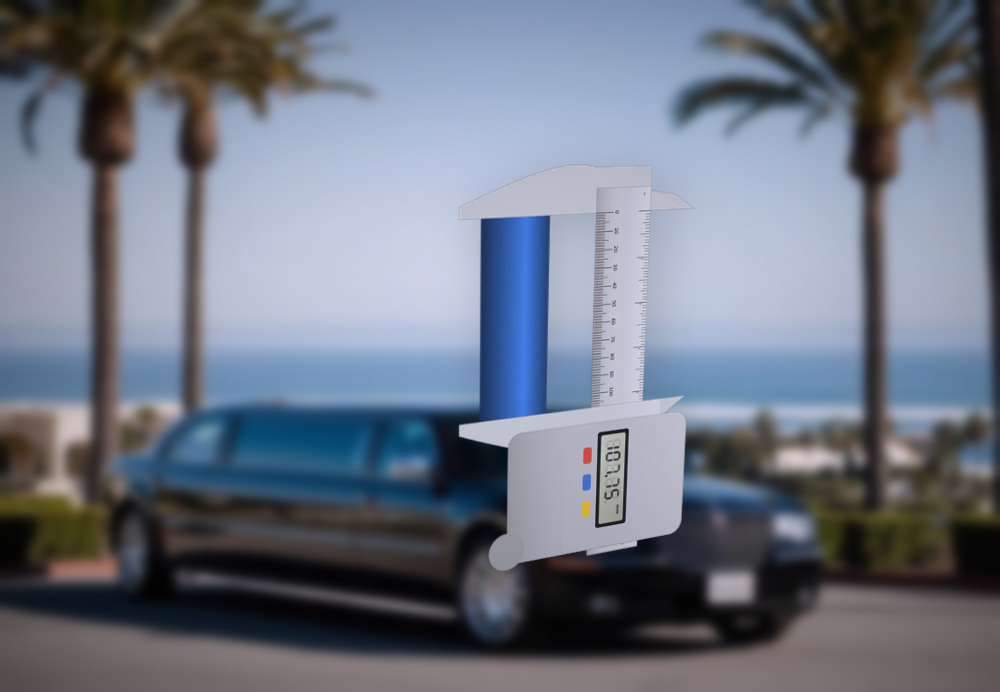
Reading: value=107.75 unit=mm
